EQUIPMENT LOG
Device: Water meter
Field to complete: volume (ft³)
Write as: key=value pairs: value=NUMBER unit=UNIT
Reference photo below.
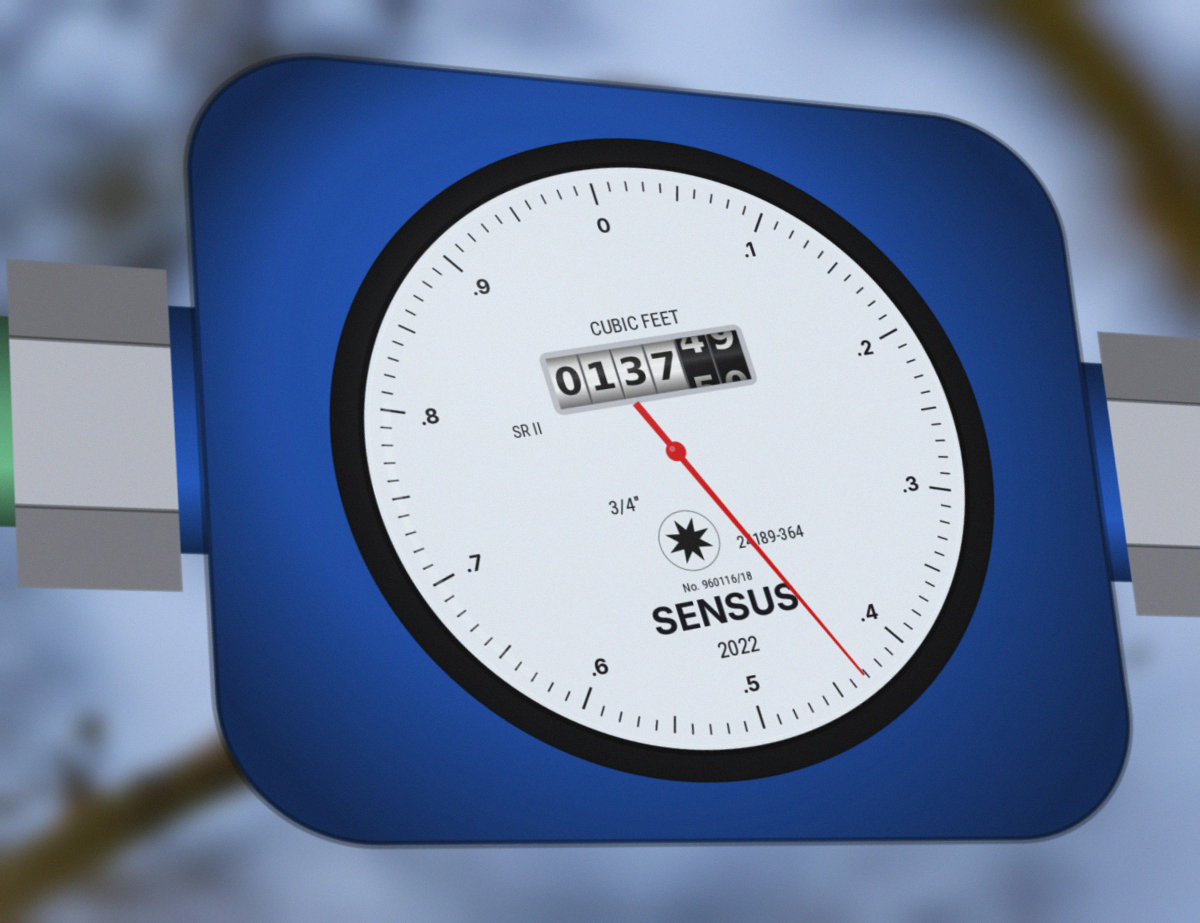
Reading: value=13749.43 unit=ft³
